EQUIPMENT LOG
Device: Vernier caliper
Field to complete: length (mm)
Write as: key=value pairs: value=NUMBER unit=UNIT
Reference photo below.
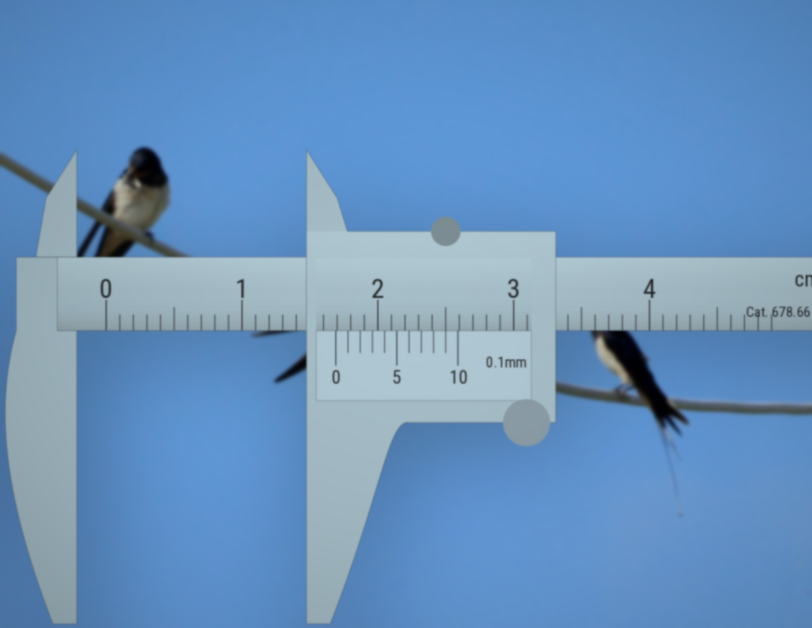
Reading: value=16.9 unit=mm
